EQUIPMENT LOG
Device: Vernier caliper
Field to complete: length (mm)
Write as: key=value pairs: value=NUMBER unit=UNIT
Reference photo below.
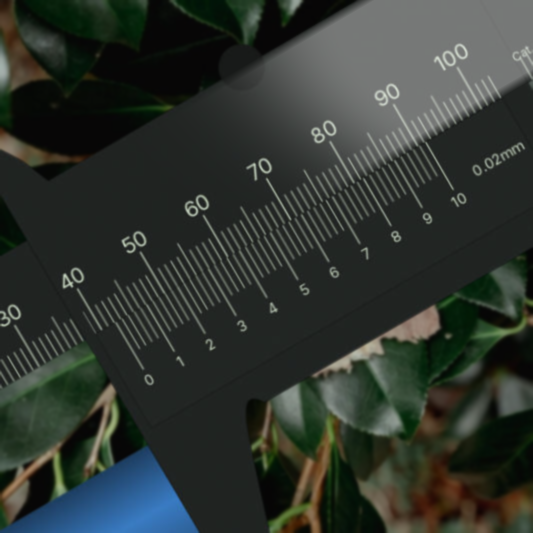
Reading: value=42.2 unit=mm
